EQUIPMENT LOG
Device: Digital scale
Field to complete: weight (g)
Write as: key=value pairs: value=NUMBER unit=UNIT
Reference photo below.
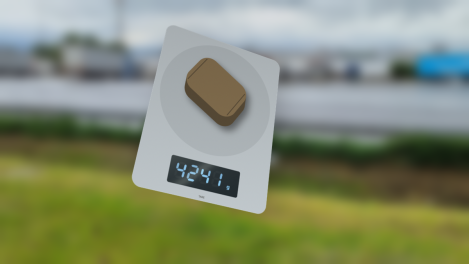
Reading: value=4241 unit=g
